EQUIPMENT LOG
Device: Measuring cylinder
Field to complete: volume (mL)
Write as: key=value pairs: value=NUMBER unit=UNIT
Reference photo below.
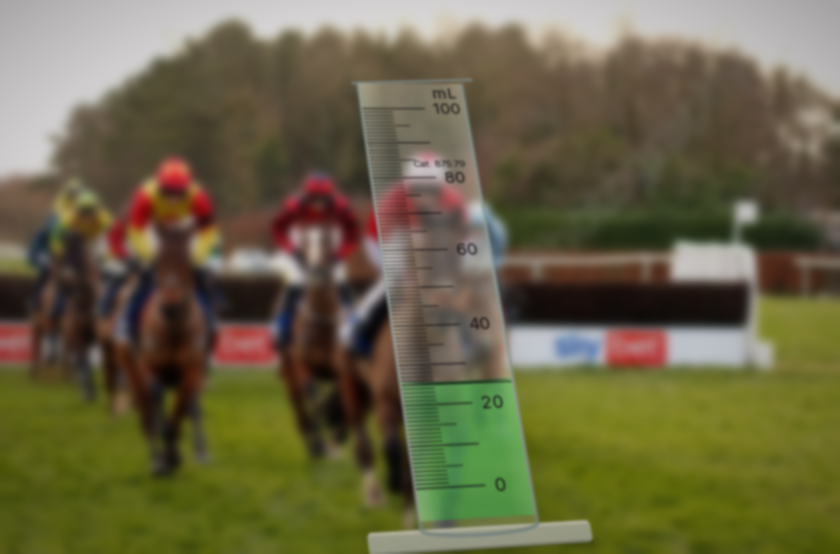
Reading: value=25 unit=mL
